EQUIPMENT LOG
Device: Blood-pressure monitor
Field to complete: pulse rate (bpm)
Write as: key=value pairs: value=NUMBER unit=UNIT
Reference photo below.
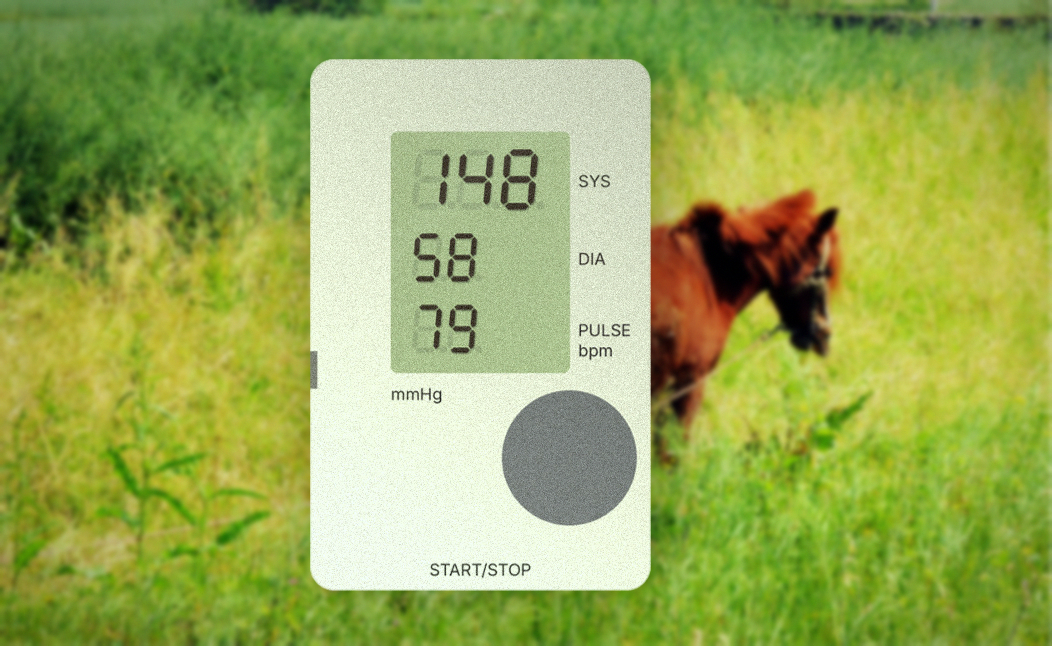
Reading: value=79 unit=bpm
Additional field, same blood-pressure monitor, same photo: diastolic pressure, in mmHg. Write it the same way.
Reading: value=58 unit=mmHg
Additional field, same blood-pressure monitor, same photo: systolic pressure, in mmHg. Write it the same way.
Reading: value=148 unit=mmHg
